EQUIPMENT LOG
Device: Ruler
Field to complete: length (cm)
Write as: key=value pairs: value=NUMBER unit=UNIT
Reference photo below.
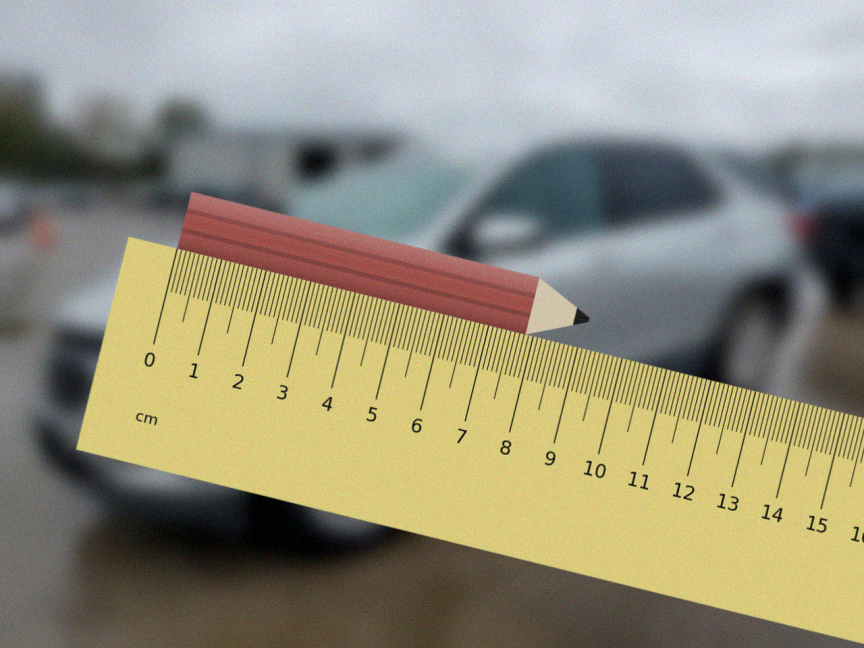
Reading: value=9.1 unit=cm
